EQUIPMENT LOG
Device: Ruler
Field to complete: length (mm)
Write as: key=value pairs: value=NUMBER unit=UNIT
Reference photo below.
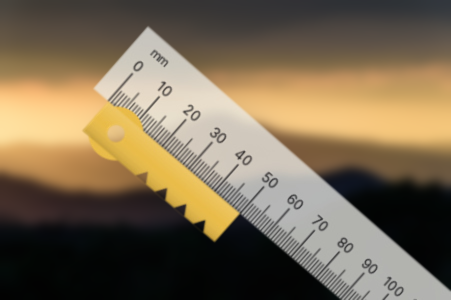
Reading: value=50 unit=mm
